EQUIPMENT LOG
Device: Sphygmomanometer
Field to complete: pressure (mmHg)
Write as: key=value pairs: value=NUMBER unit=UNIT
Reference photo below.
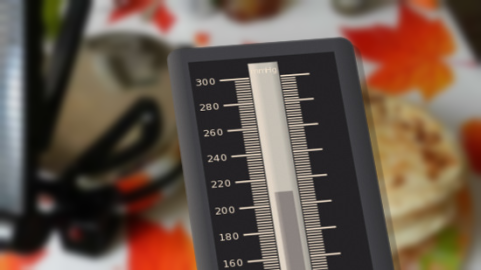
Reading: value=210 unit=mmHg
